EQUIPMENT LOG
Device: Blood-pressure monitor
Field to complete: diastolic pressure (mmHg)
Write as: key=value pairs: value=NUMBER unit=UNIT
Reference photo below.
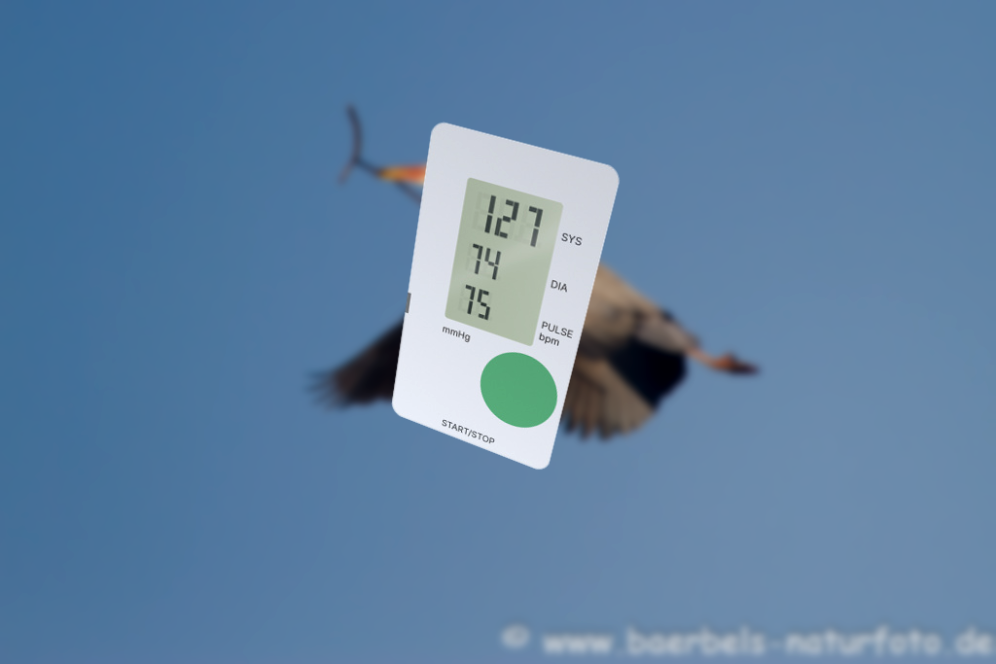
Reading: value=74 unit=mmHg
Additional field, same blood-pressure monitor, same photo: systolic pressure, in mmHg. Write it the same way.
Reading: value=127 unit=mmHg
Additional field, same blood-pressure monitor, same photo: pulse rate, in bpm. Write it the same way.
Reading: value=75 unit=bpm
